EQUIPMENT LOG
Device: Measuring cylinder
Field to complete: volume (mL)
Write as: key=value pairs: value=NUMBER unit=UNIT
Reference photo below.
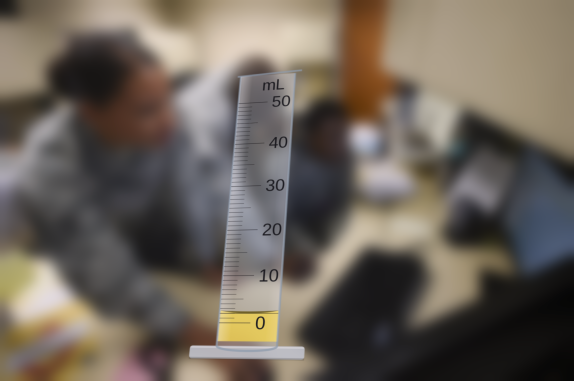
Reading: value=2 unit=mL
